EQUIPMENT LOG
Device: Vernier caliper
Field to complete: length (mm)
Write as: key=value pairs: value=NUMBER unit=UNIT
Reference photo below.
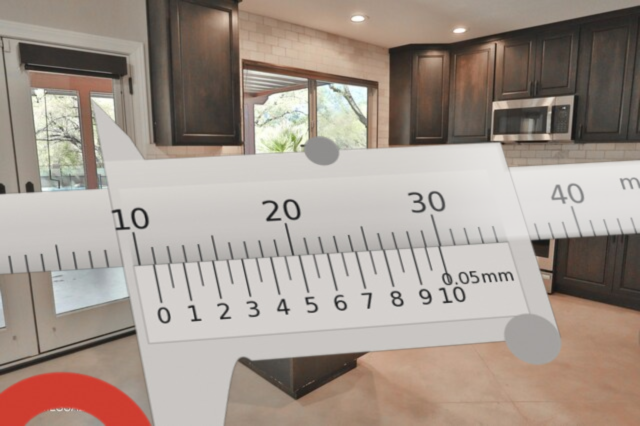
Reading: value=10.9 unit=mm
